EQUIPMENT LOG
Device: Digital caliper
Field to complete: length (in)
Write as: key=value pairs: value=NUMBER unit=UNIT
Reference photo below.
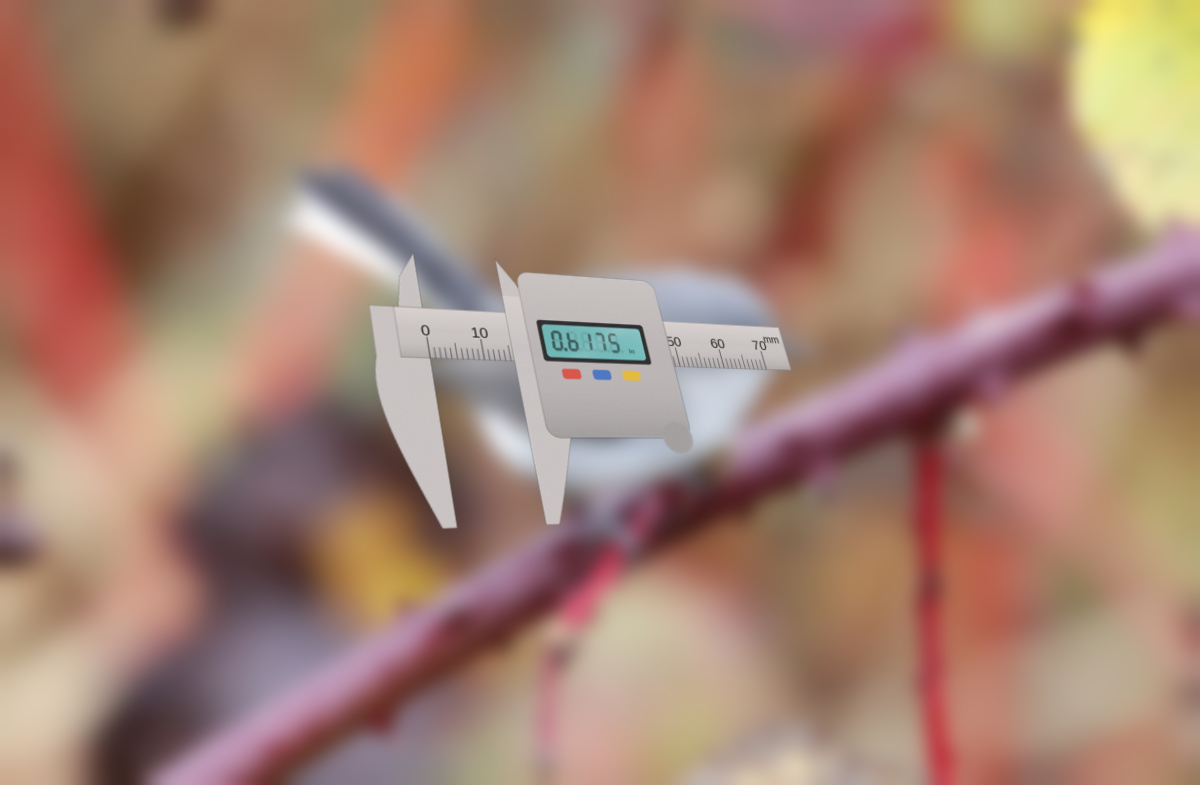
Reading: value=0.6175 unit=in
